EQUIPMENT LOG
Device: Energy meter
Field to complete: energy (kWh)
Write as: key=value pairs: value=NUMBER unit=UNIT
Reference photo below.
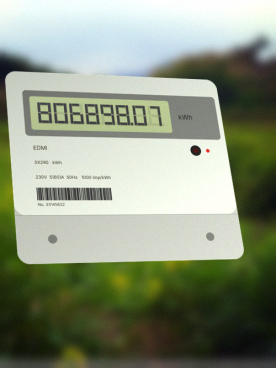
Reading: value=806898.07 unit=kWh
